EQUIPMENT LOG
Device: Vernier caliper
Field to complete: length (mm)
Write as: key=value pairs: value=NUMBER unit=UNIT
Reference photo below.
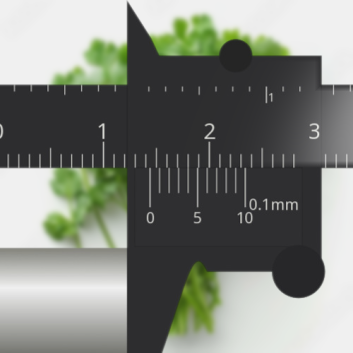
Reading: value=14.4 unit=mm
